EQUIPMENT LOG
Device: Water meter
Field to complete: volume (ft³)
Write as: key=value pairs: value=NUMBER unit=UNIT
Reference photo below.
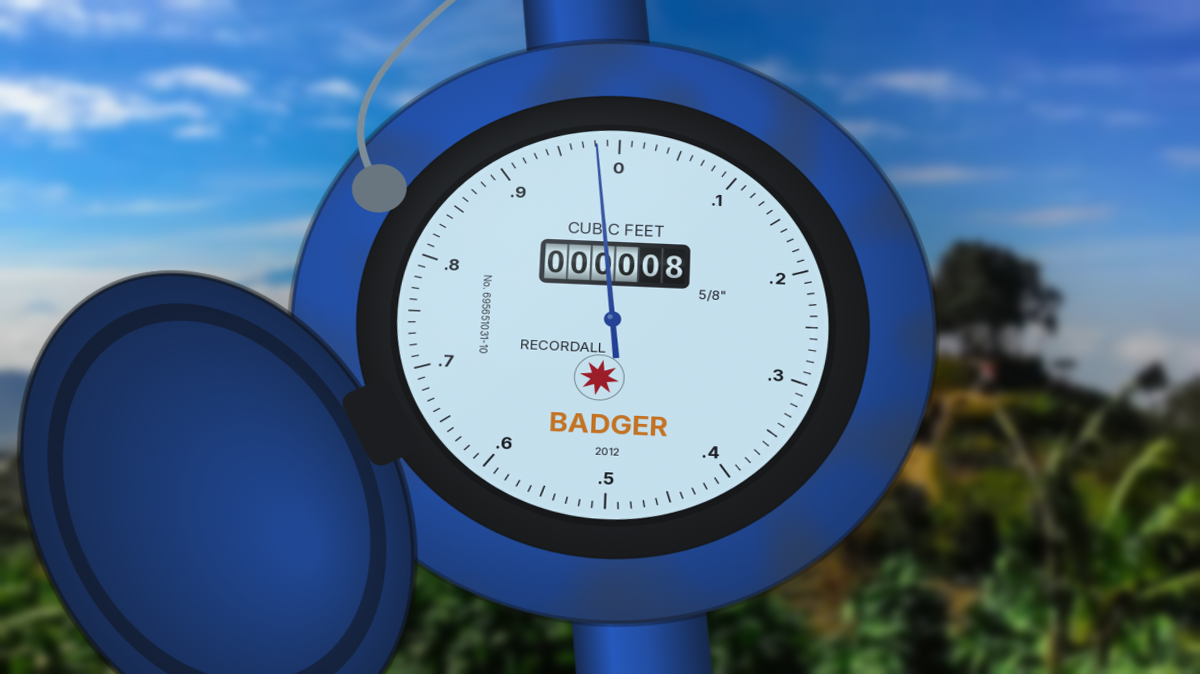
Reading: value=7.98 unit=ft³
